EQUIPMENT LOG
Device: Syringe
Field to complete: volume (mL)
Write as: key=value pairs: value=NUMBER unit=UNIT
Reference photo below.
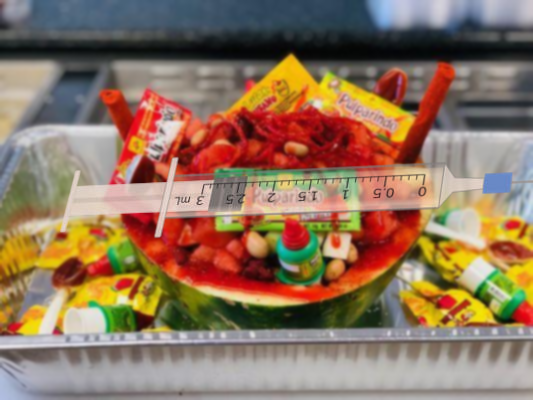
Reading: value=2.4 unit=mL
